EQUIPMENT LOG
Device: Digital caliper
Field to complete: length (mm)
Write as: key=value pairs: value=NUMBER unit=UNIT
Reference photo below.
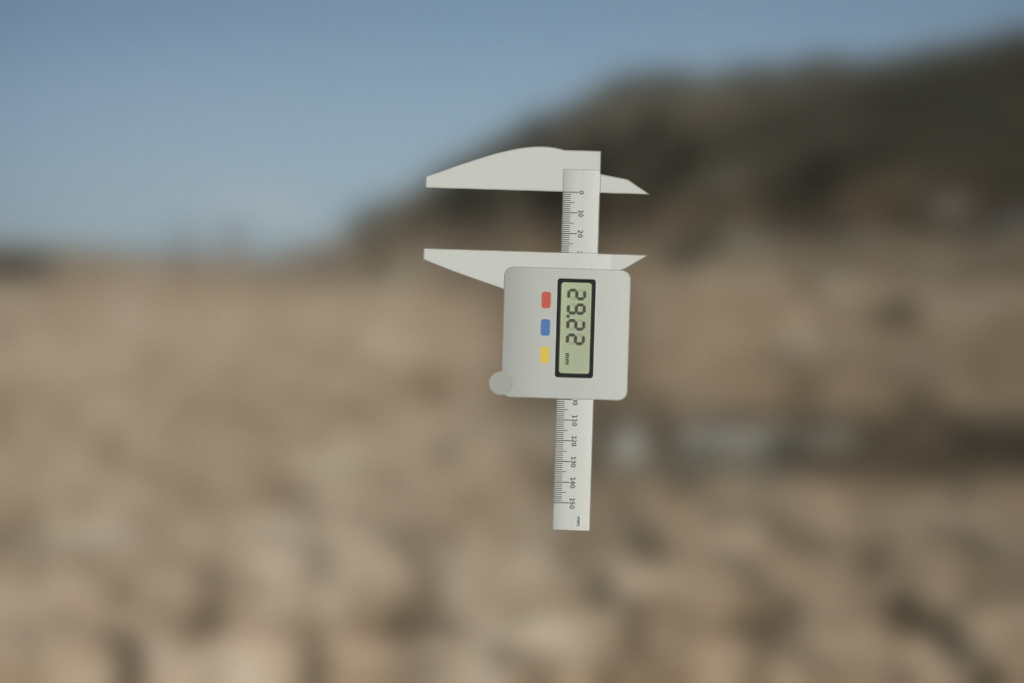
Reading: value=29.22 unit=mm
